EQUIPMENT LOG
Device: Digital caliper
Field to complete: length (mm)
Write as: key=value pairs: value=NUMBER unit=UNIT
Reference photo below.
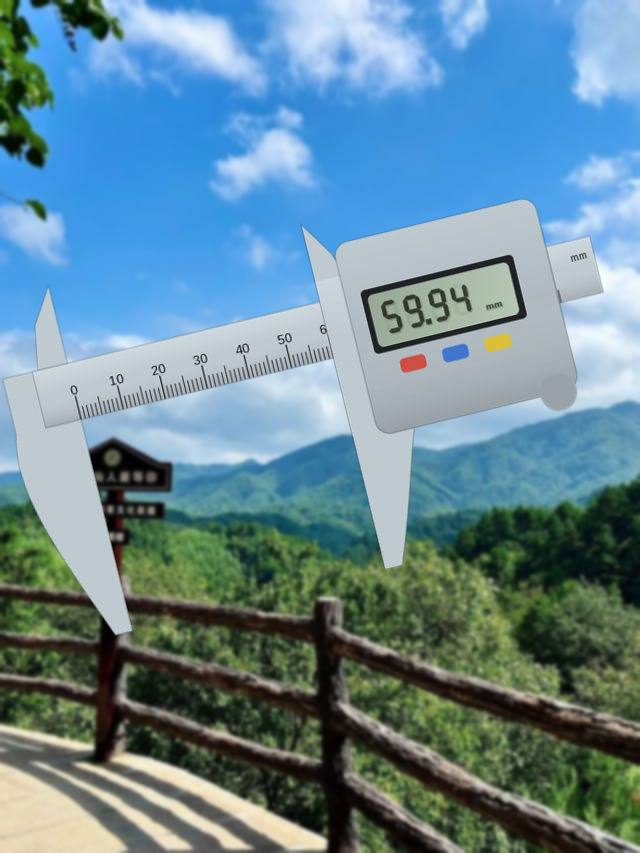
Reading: value=59.94 unit=mm
